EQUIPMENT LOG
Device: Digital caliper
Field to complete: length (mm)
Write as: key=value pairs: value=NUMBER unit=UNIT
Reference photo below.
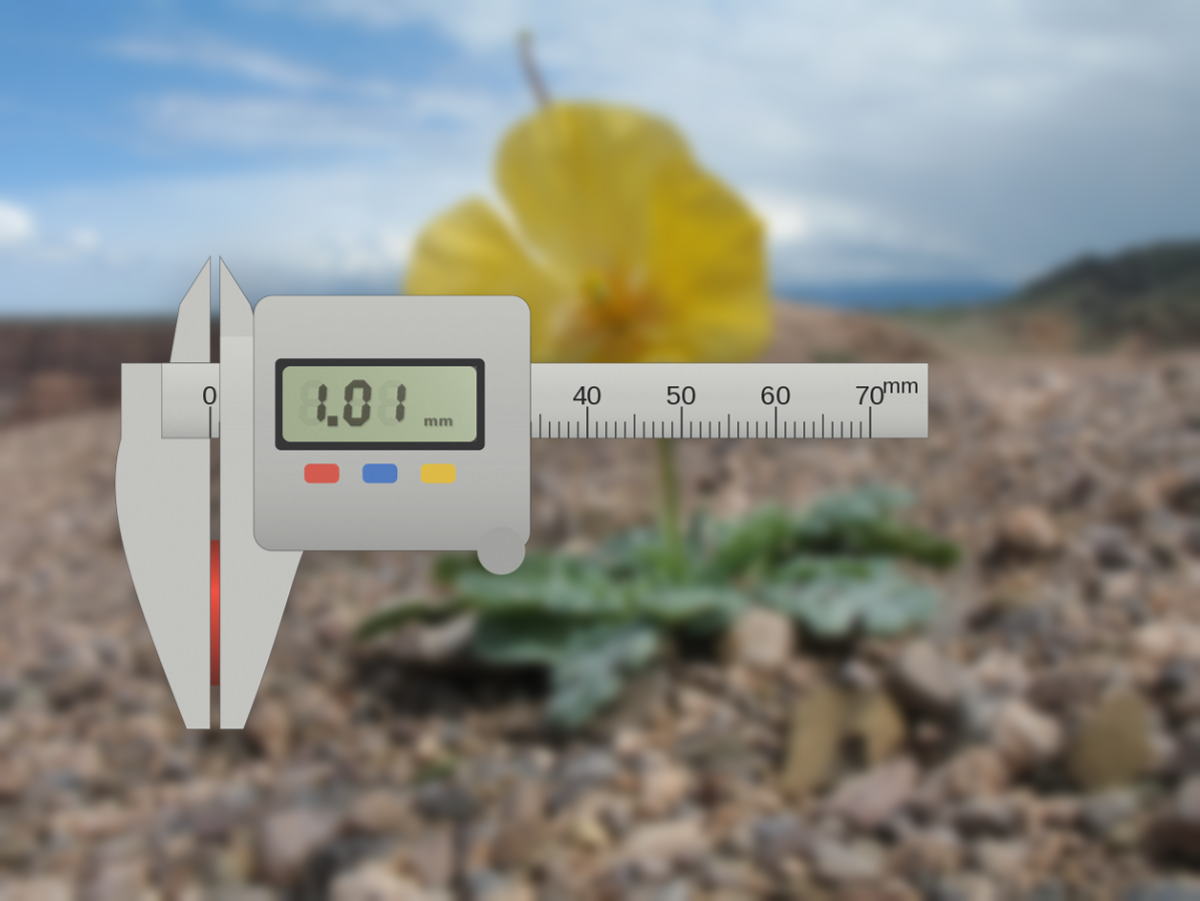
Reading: value=1.01 unit=mm
